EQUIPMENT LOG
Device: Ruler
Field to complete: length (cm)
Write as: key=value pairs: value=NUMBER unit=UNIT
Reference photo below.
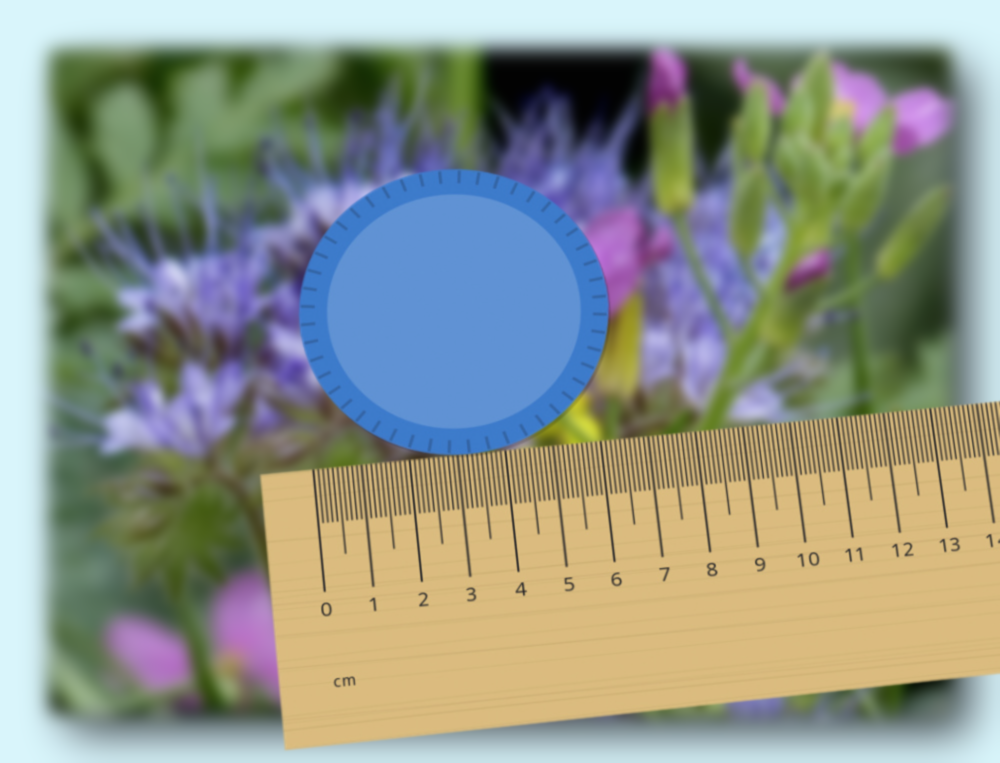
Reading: value=6.5 unit=cm
